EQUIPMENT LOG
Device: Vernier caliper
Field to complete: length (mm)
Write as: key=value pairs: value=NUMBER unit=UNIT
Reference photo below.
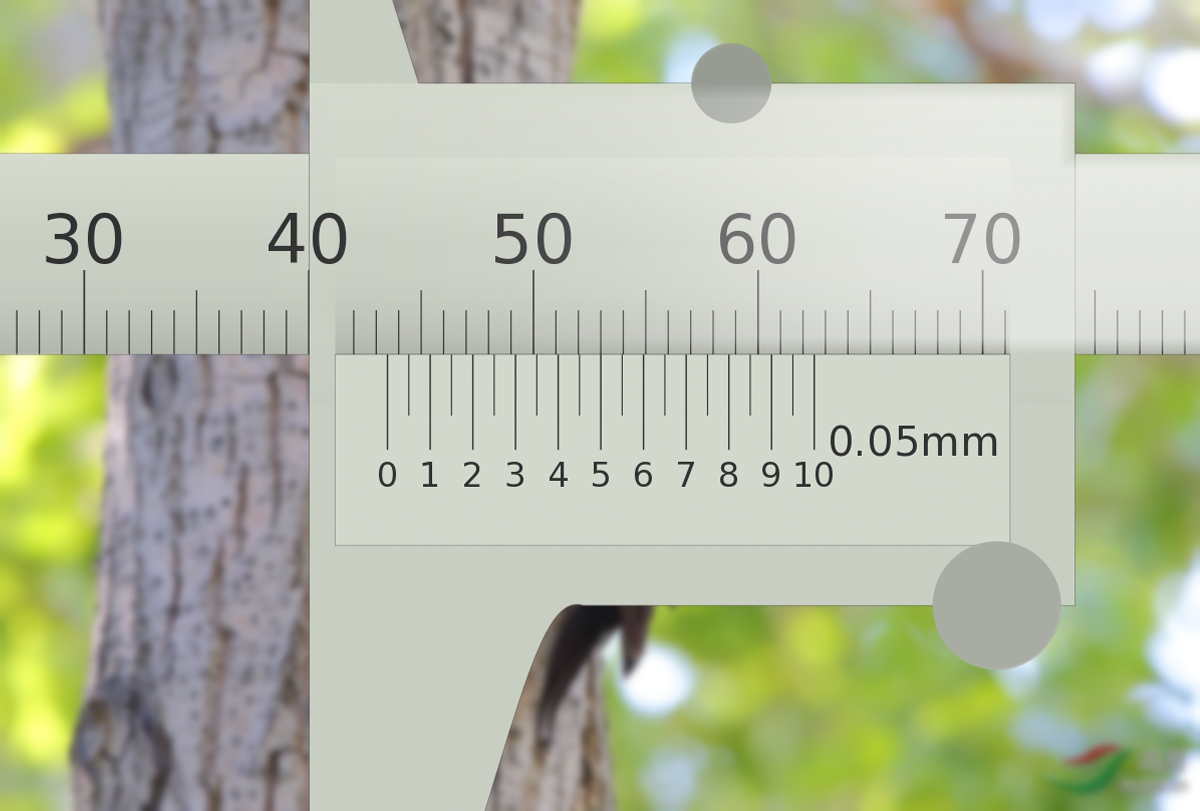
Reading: value=43.50 unit=mm
